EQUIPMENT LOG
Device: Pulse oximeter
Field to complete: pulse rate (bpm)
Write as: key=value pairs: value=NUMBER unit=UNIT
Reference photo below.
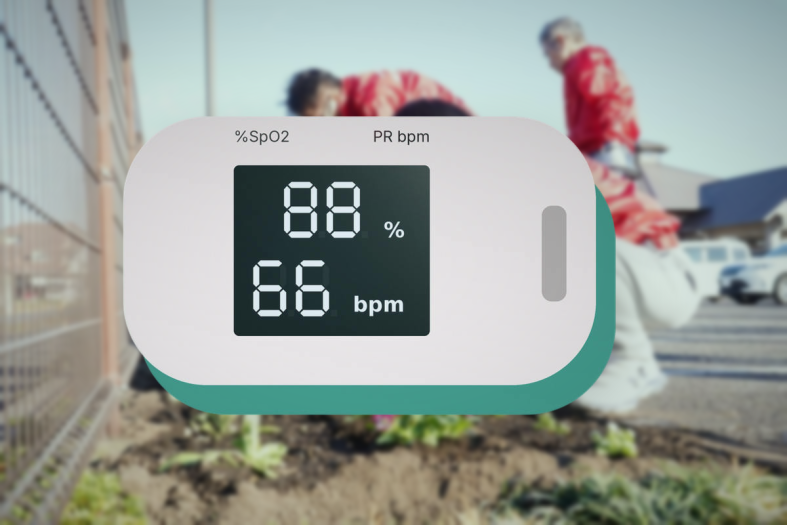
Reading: value=66 unit=bpm
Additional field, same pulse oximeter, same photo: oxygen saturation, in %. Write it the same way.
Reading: value=88 unit=%
